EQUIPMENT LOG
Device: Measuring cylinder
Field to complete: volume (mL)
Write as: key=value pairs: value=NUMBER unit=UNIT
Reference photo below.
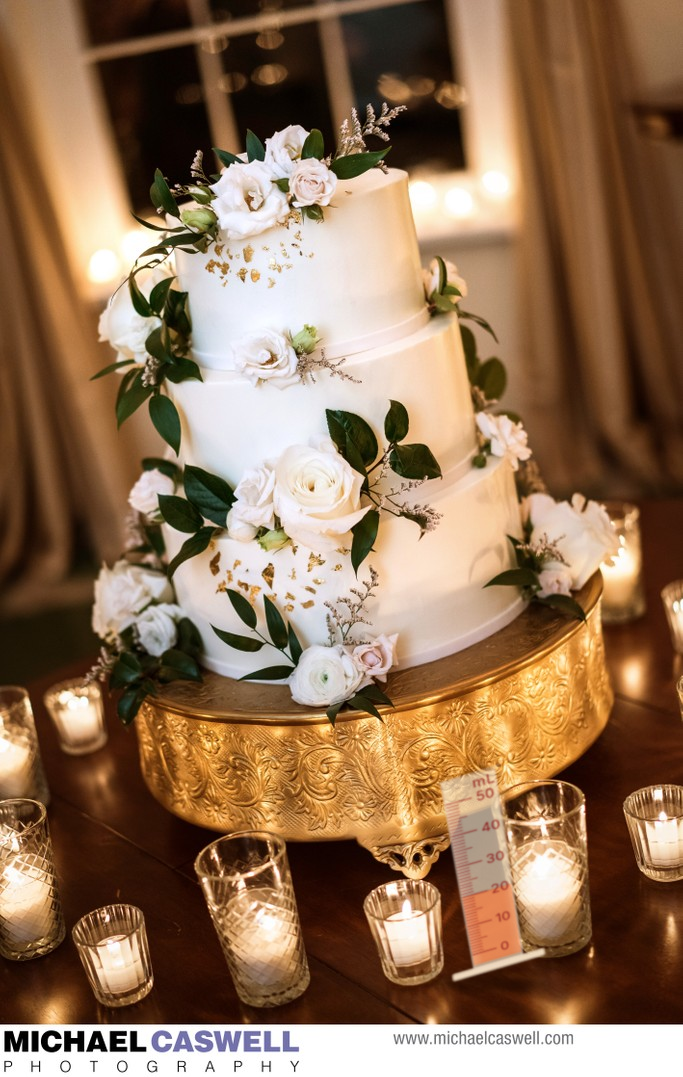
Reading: value=20 unit=mL
